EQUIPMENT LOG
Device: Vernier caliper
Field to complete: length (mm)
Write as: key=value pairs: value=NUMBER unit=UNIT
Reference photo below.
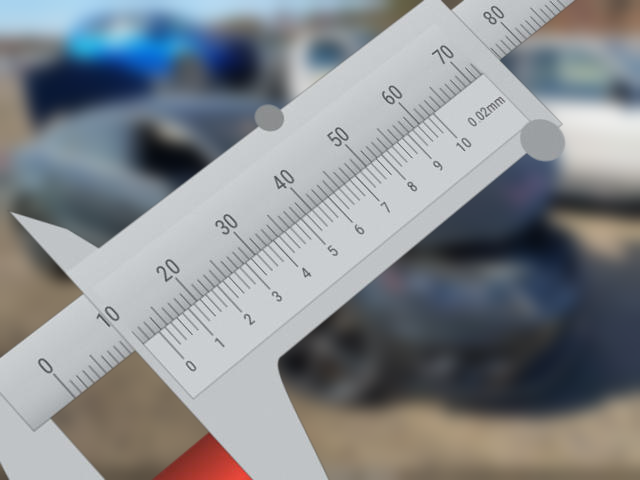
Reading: value=13.6 unit=mm
